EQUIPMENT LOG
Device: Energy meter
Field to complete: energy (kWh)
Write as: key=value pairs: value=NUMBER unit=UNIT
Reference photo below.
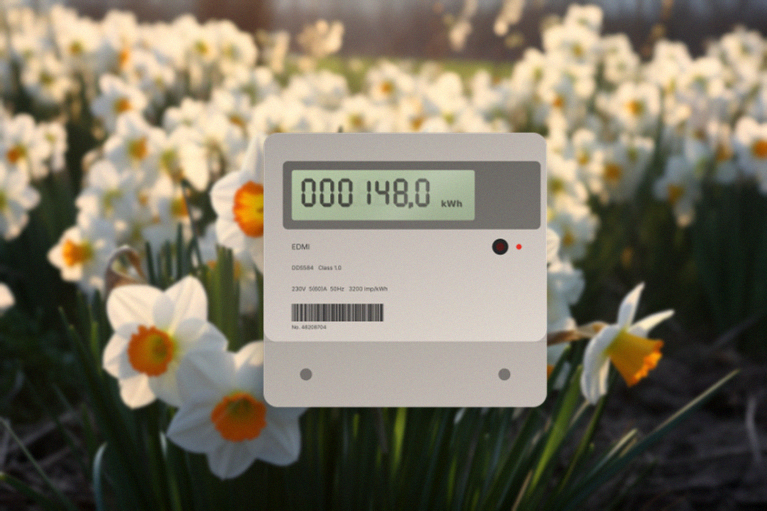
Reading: value=148.0 unit=kWh
